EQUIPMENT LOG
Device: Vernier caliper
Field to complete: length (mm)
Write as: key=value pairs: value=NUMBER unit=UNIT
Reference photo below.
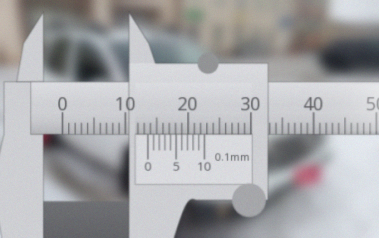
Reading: value=13.6 unit=mm
